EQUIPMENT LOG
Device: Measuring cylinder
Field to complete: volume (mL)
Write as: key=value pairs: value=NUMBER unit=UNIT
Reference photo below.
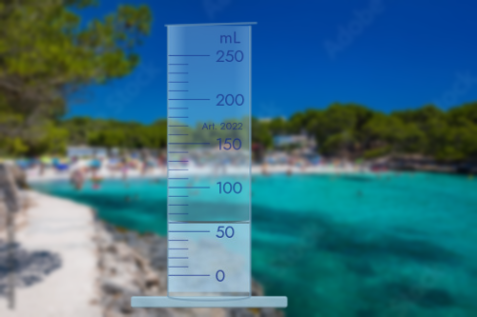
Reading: value=60 unit=mL
